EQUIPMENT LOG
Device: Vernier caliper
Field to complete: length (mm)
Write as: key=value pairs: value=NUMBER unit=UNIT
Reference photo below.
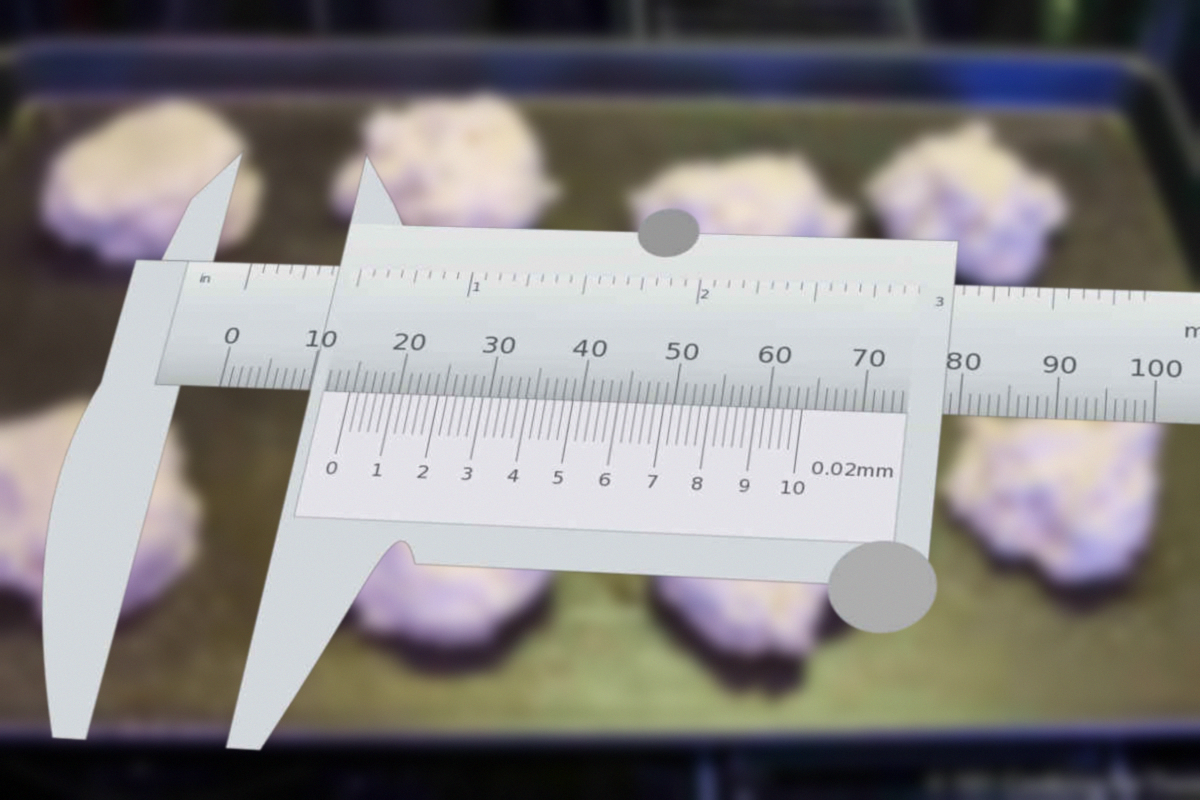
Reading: value=14.6 unit=mm
